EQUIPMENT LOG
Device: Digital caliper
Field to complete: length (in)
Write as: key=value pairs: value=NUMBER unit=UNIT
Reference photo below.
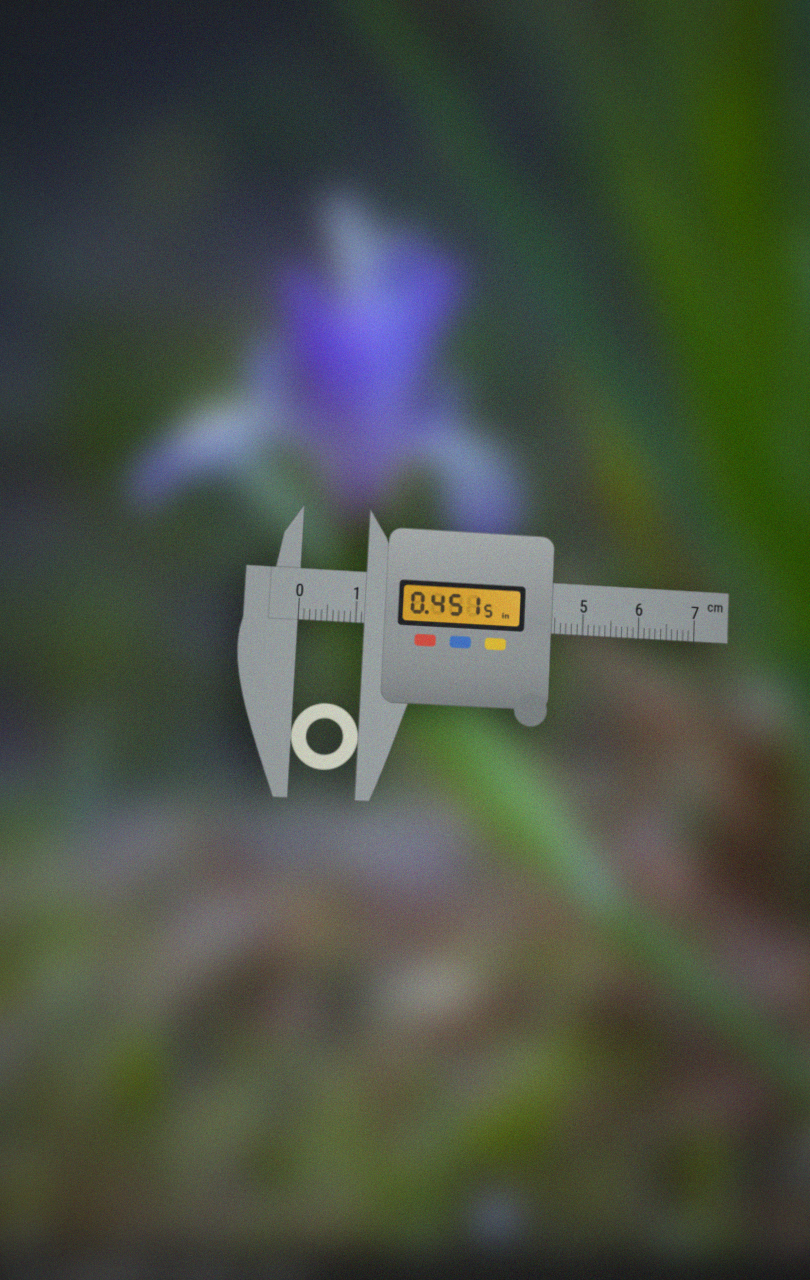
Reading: value=0.4515 unit=in
